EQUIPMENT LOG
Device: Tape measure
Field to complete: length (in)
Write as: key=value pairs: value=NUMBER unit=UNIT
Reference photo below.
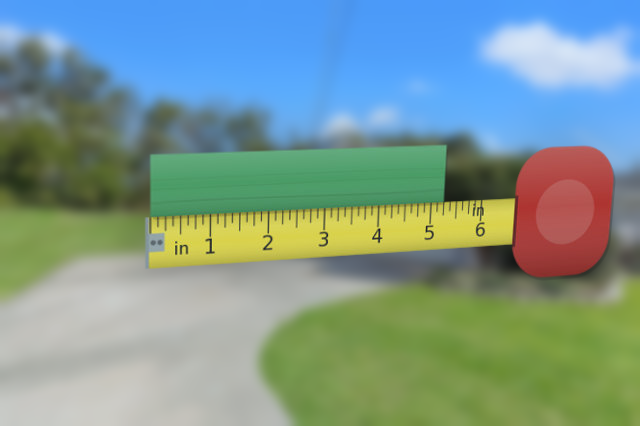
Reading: value=5.25 unit=in
